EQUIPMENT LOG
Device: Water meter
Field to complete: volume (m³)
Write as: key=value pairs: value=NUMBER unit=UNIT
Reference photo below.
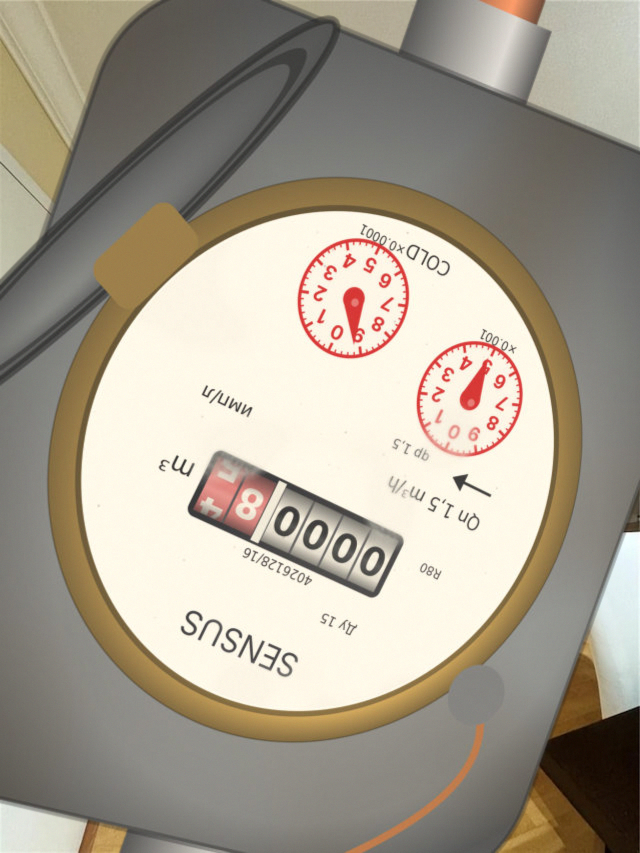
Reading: value=0.8449 unit=m³
